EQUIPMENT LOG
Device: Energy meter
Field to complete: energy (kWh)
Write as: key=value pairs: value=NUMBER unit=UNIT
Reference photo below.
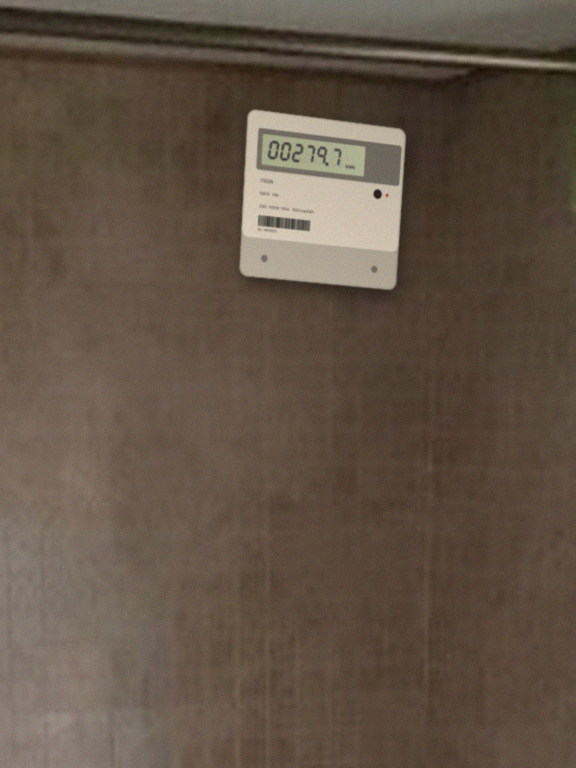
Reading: value=279.7 unit=kWh
